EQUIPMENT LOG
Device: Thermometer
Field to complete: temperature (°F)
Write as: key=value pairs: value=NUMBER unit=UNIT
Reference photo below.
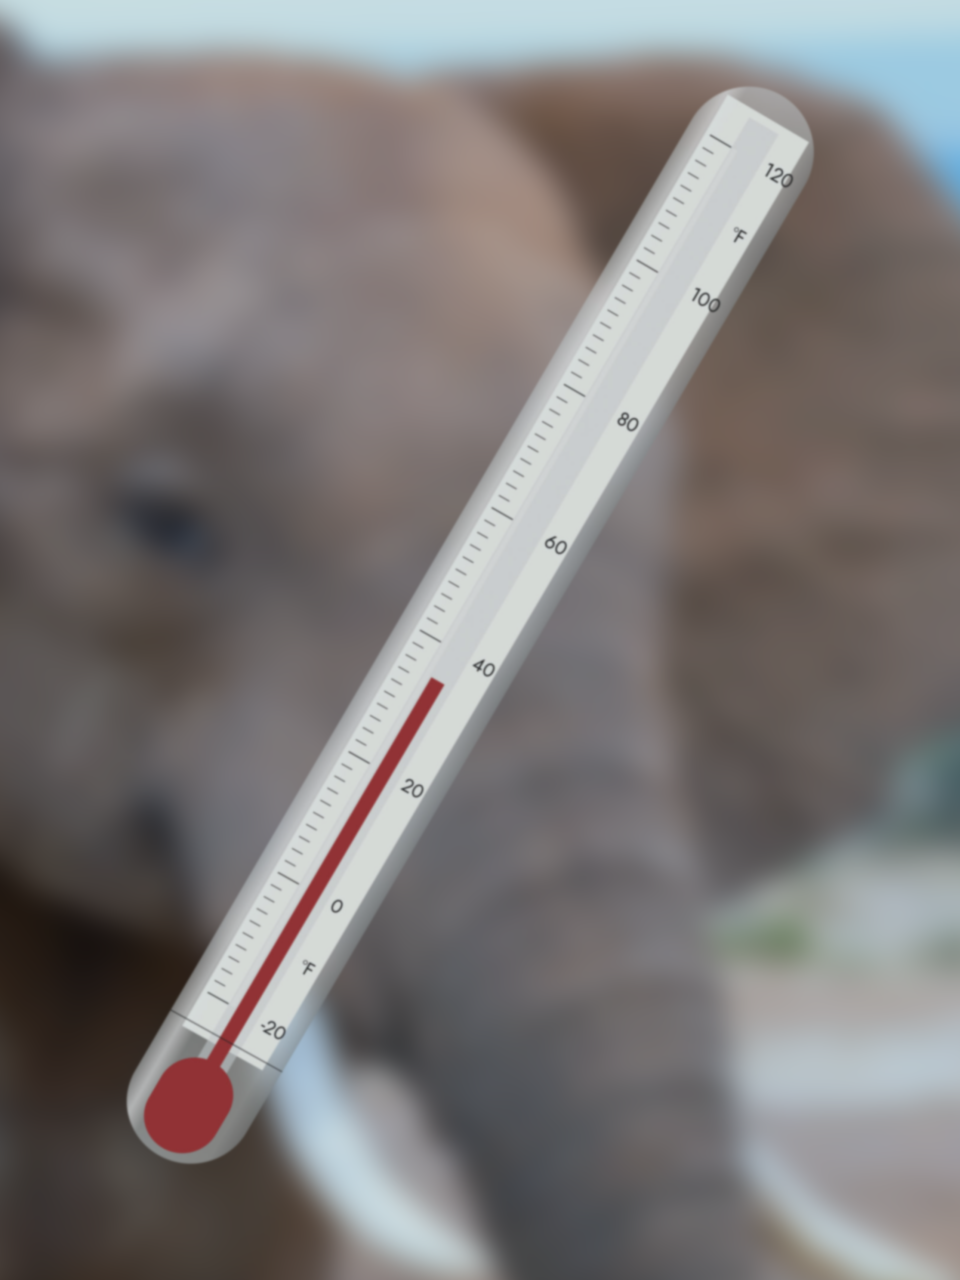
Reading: value=35 unit=°F
